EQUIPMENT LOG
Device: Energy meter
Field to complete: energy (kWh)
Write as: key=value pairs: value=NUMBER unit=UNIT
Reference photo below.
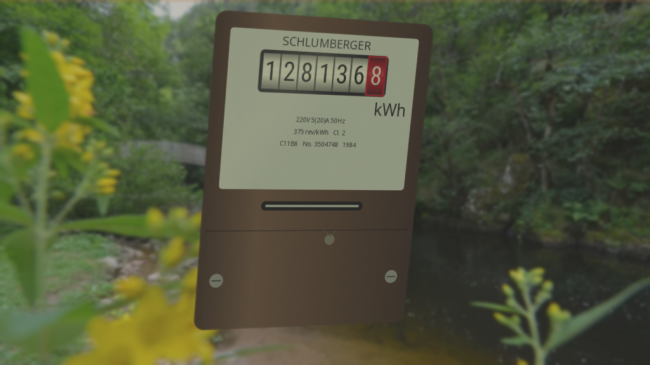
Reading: value=128136.8 unit=kWh
